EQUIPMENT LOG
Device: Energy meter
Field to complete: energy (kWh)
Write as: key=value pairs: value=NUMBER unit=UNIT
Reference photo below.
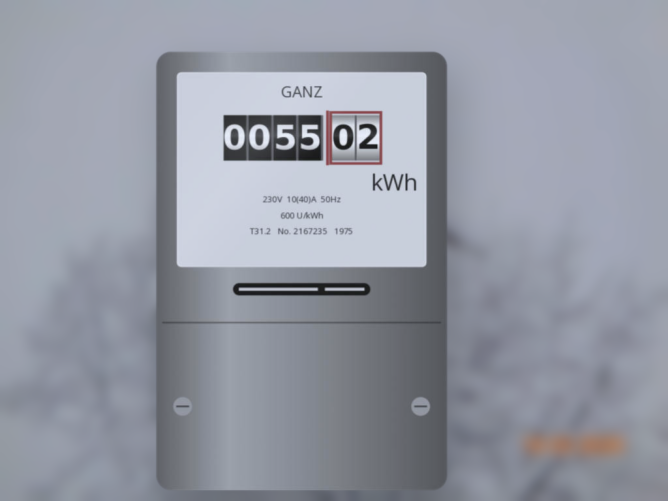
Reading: value=55.02 unit=kWh
